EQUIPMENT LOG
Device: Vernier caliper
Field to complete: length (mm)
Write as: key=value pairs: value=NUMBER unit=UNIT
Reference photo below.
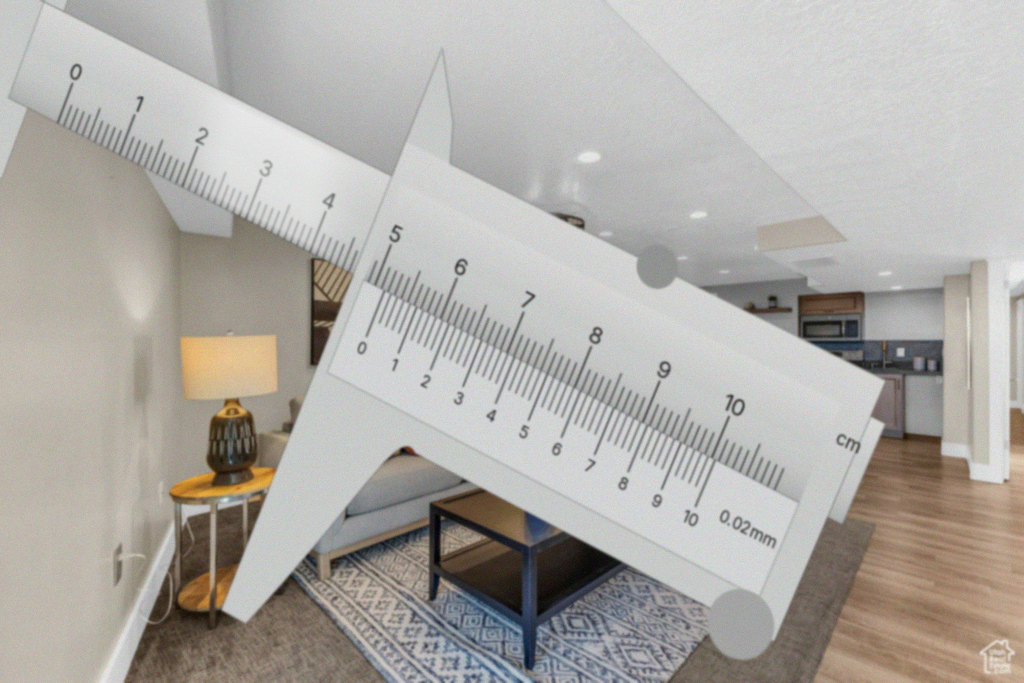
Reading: value=51.5 unit=mm
